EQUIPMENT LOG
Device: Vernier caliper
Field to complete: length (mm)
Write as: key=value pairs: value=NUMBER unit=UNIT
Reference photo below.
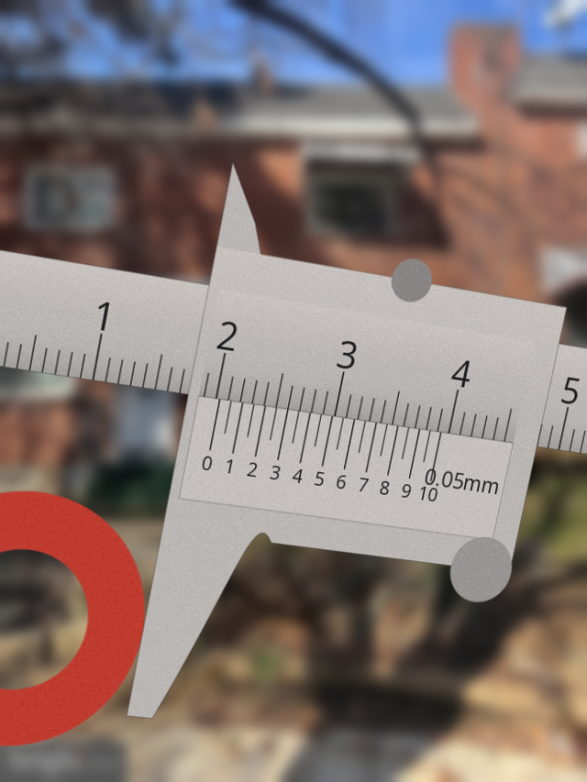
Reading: value=20.3 unit=mm
